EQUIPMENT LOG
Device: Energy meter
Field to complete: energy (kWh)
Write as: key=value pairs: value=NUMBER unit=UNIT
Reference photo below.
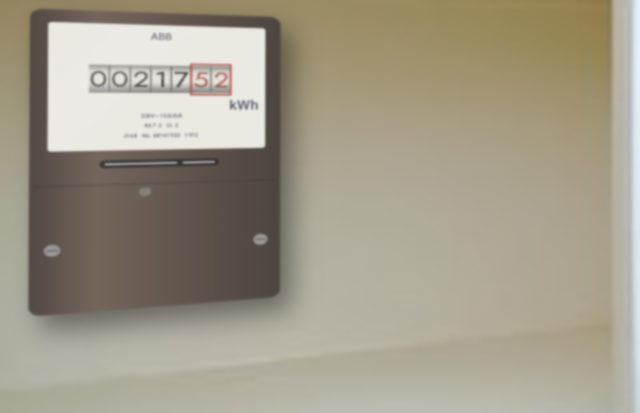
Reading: value=217.52 unit=kWh
